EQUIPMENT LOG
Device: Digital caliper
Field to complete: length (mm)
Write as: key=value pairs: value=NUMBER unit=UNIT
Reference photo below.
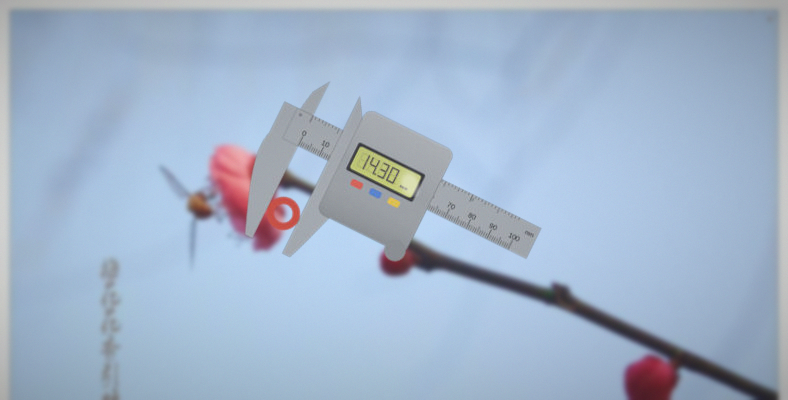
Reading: value=14.30 unit=mm
